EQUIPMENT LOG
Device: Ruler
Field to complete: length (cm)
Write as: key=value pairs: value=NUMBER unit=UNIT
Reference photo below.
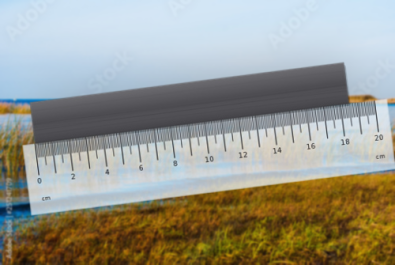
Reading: value=18.5 unit=cm
